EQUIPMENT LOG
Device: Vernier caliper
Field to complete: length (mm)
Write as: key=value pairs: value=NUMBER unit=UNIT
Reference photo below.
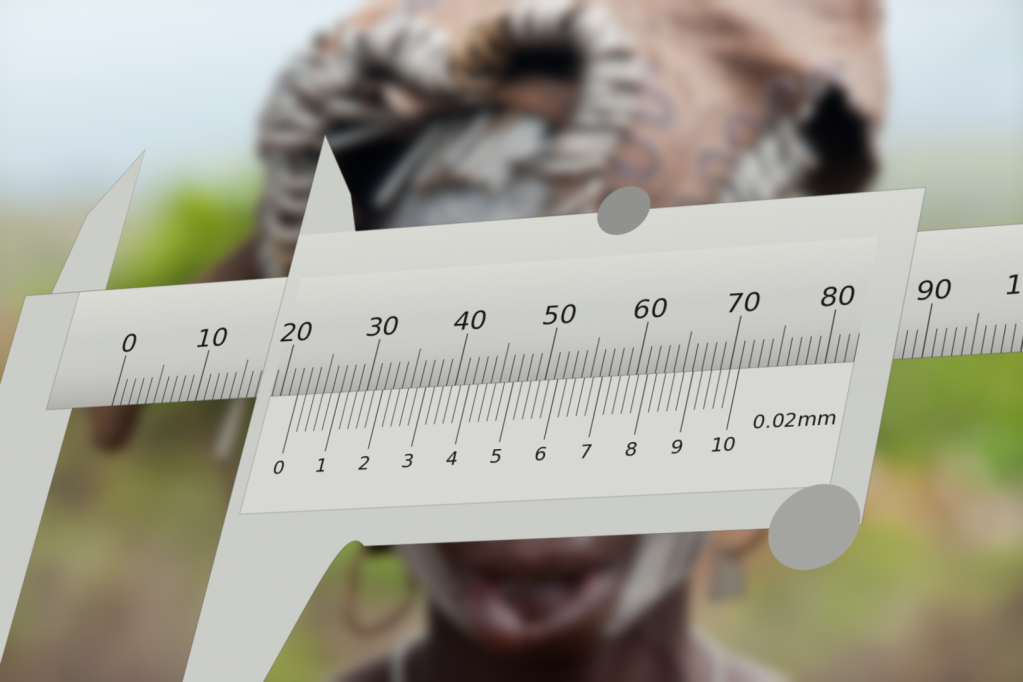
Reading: value=22.0 unit=mm
